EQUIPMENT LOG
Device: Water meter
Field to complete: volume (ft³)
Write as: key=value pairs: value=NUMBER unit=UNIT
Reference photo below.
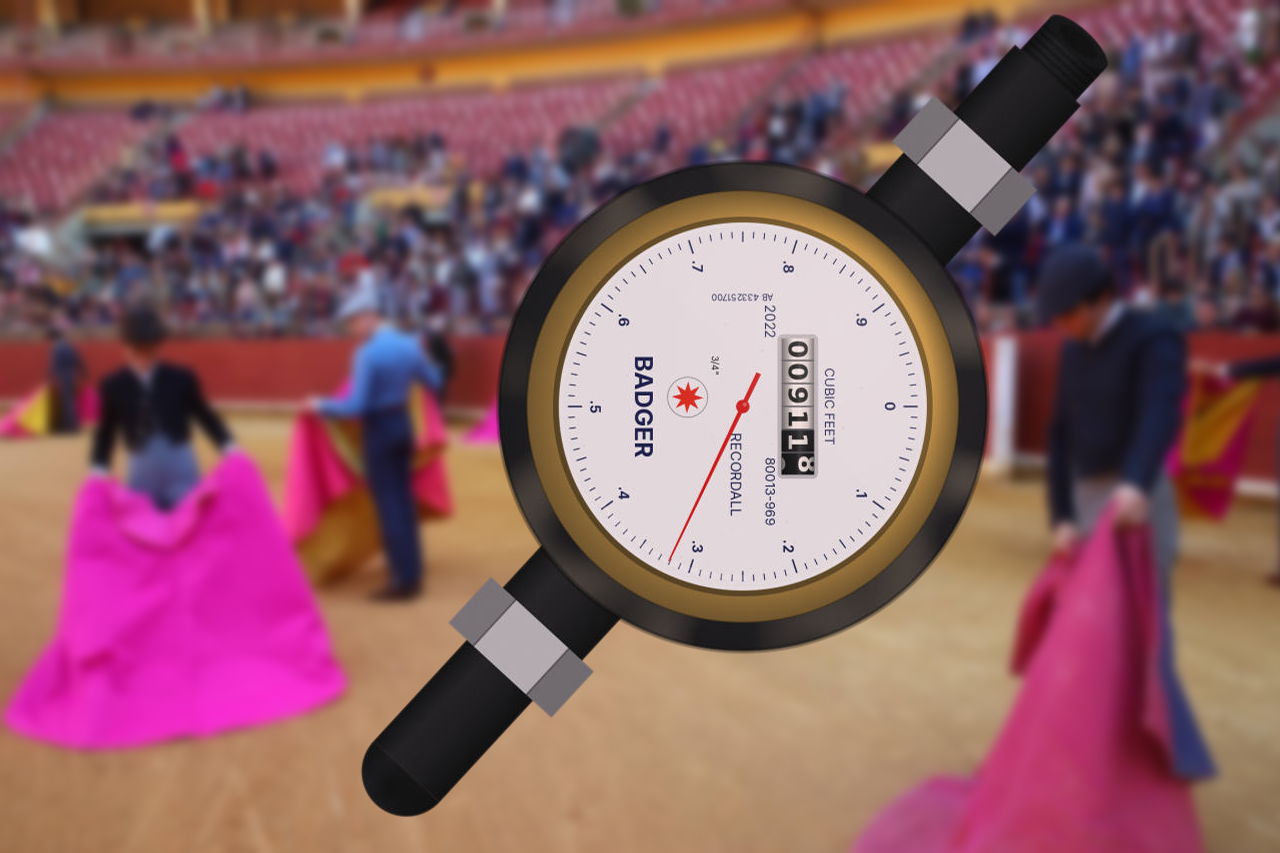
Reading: value=9118.32 unit=ft³
